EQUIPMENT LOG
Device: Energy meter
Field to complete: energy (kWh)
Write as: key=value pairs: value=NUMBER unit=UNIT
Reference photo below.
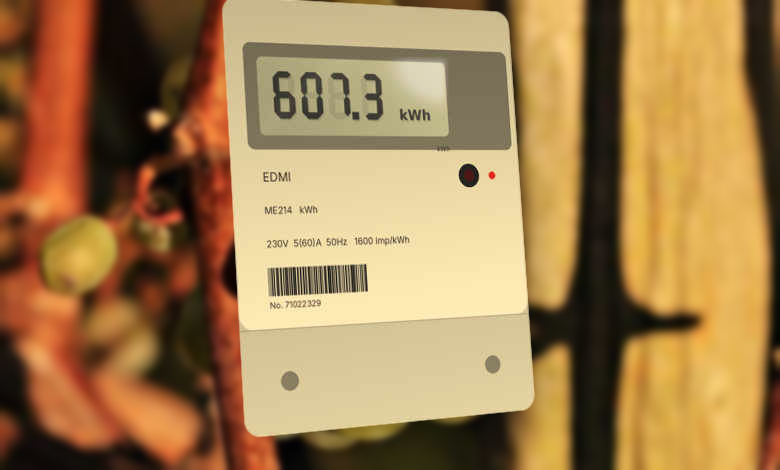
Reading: value=607.3 unit=kWh
